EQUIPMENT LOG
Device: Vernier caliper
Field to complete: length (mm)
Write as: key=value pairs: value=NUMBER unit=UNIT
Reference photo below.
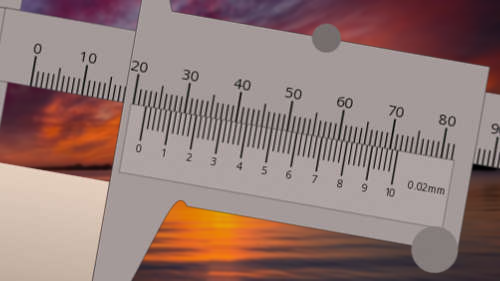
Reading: value=22.5 unit=mm
